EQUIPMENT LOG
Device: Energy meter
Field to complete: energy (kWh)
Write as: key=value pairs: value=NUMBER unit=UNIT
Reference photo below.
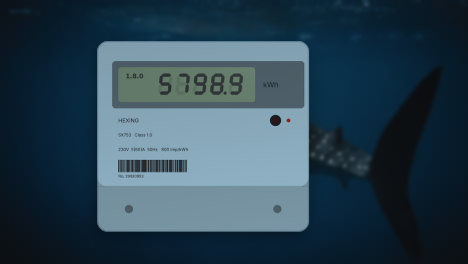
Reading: value=5798.9 unit=kWh
